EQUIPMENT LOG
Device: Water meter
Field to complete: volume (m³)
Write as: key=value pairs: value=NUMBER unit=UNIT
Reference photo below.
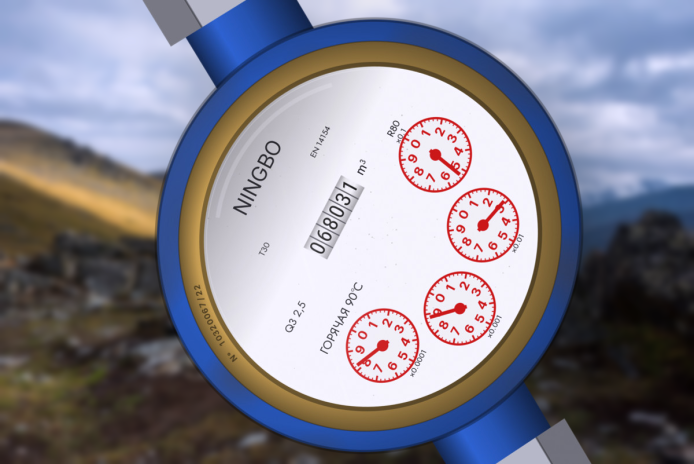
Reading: value=68031.5288 unit=m³
